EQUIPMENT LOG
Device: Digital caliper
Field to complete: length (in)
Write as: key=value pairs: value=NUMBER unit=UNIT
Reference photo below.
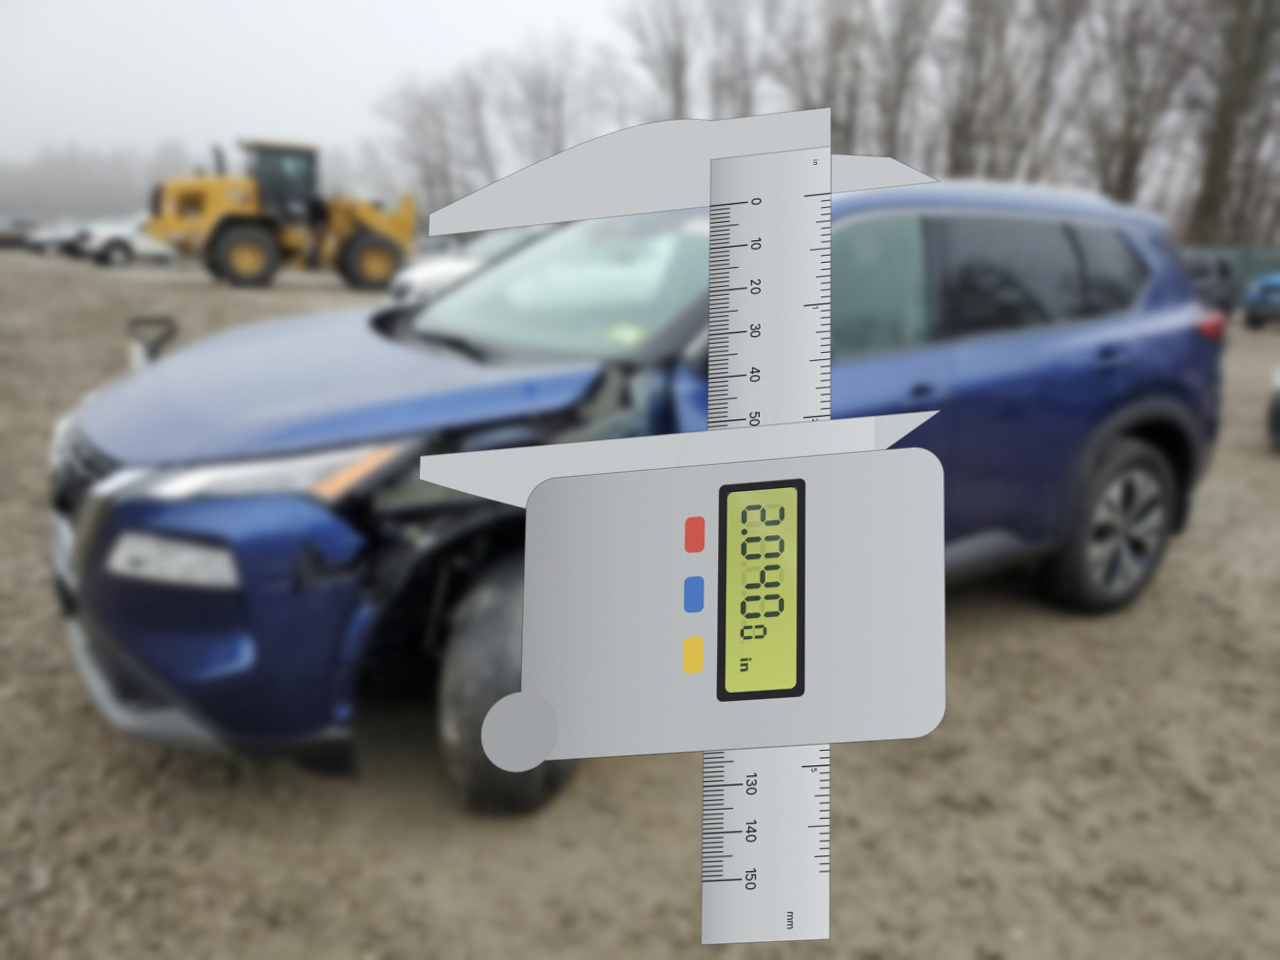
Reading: value=2.0400 unit=in
